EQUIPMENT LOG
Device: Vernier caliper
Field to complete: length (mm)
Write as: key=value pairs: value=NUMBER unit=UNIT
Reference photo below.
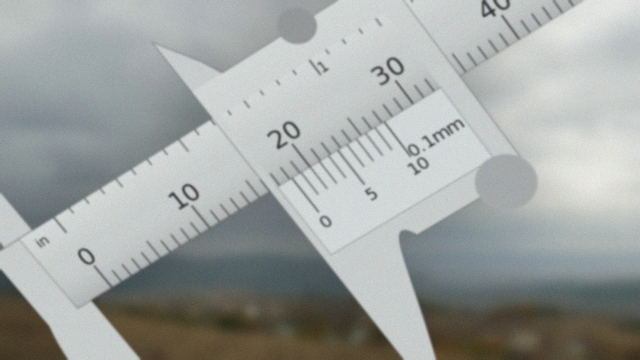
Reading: value=18.2 unit=mm
